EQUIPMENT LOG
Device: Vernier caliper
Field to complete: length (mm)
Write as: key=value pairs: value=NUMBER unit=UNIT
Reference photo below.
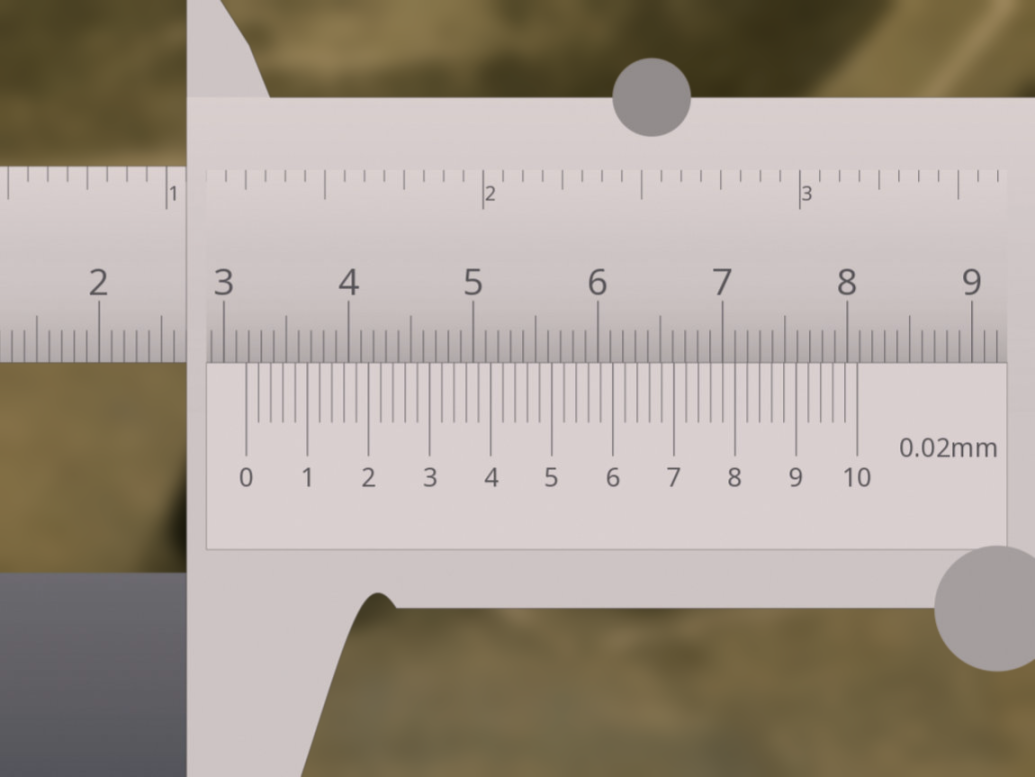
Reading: value=31.8 unit=mm
